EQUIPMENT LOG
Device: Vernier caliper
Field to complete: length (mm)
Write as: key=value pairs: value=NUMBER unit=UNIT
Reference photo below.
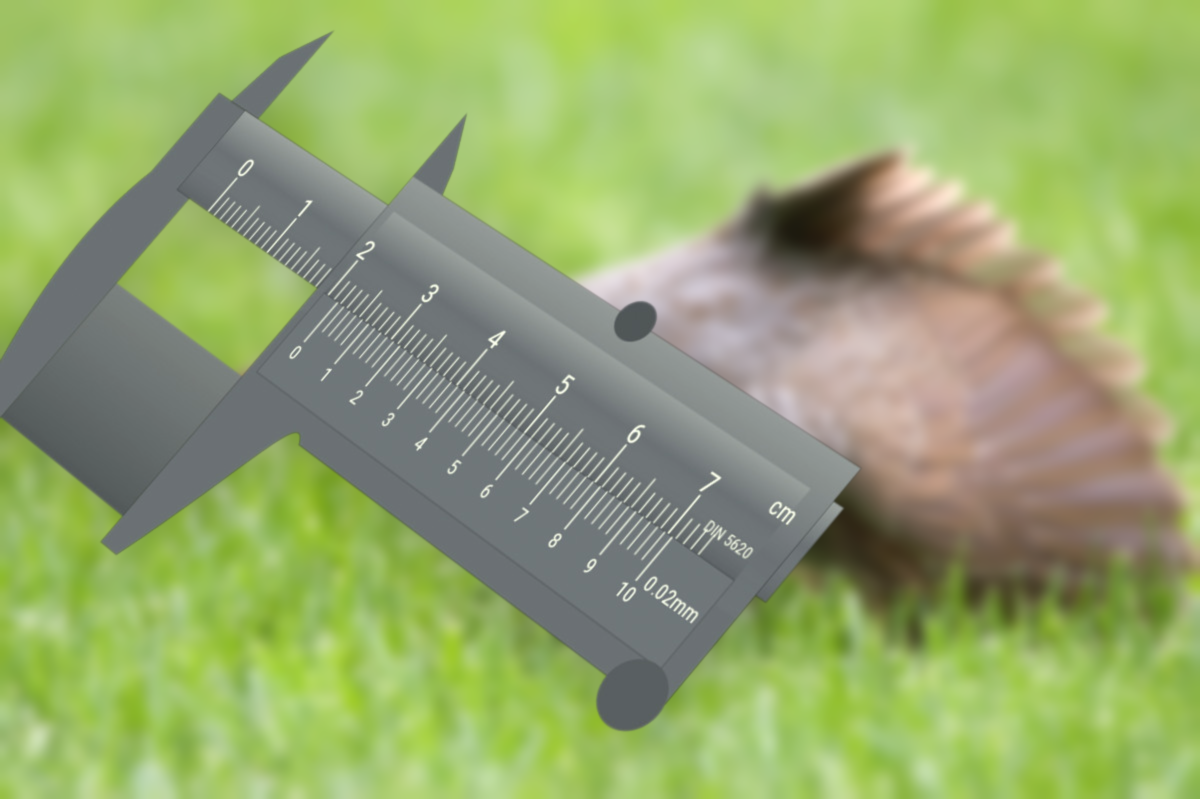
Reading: value=21.6 unit=mm
